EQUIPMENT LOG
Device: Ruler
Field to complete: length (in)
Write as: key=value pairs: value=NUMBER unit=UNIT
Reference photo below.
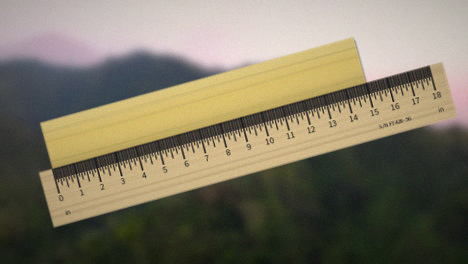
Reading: value=15 unit=in
